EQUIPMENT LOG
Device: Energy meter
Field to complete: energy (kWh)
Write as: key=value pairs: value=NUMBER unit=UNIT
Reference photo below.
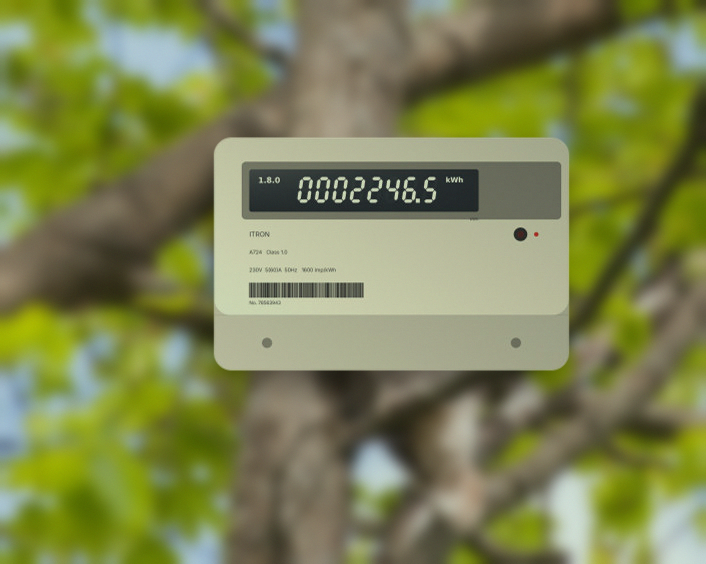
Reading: value=2246.5 unit=kWh
